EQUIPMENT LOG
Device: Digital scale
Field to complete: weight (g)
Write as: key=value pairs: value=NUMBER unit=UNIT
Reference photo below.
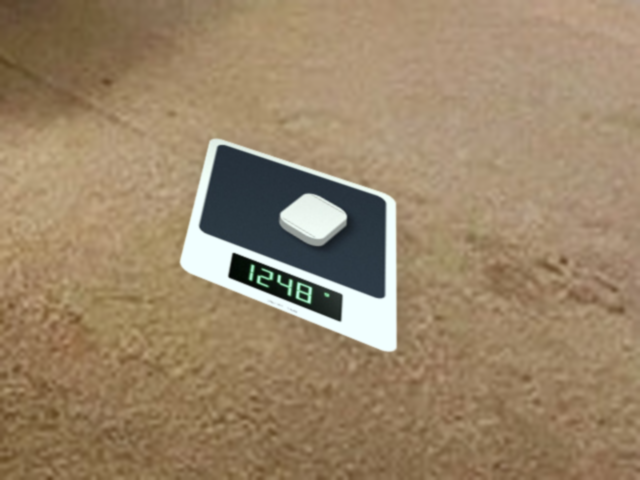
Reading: value=1248 unit=g
